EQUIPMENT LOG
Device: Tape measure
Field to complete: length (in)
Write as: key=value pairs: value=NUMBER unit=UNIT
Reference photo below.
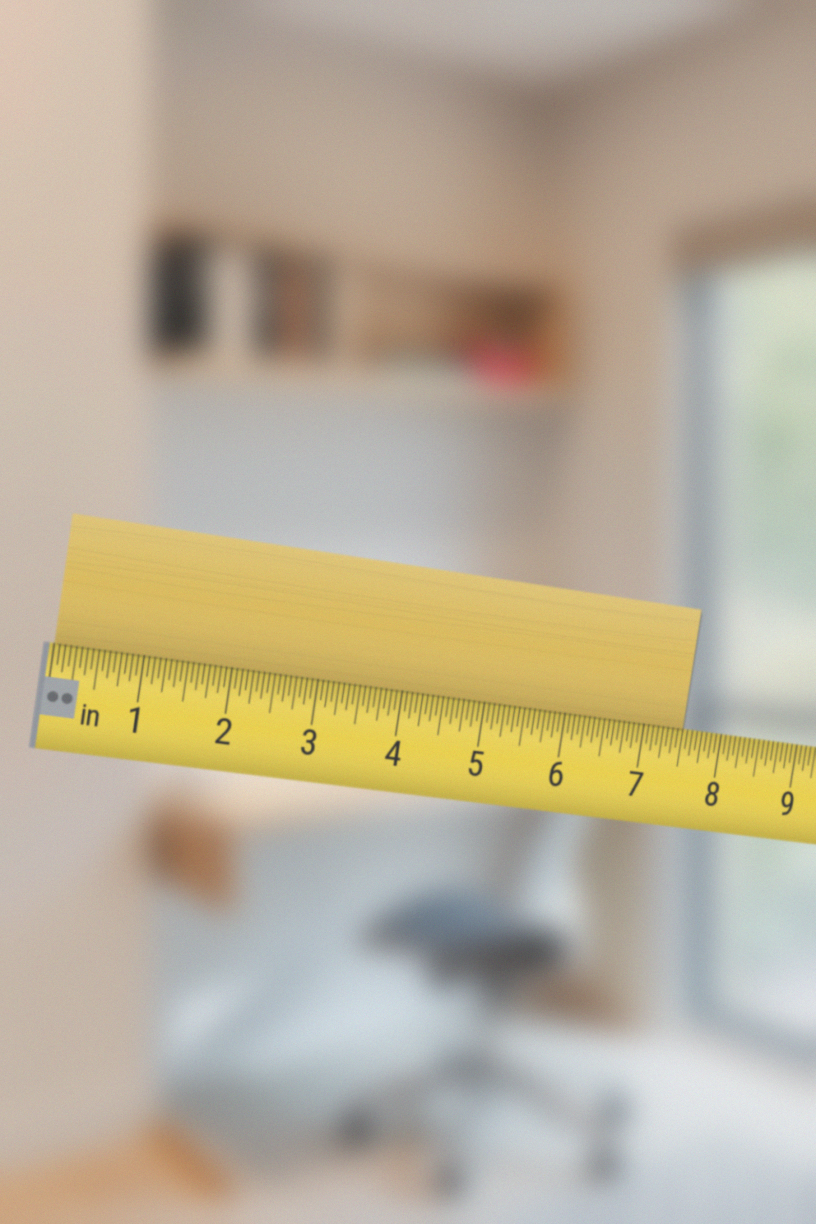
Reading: value=7.5 unit=in
